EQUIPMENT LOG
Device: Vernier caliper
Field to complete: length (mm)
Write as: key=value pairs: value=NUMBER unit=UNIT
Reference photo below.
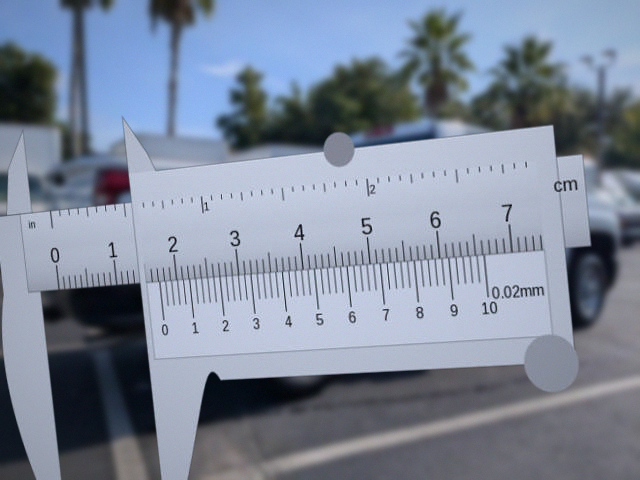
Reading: value=17.2 unit=mm
